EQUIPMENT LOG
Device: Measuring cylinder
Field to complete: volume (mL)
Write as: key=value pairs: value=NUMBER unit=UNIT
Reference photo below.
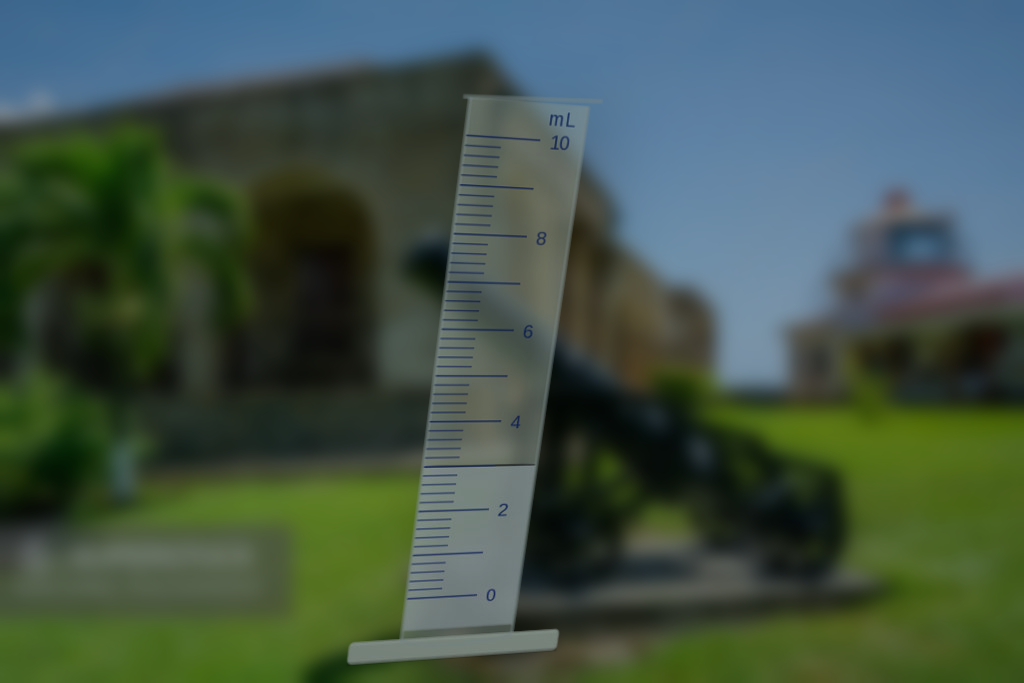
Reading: value=3 unit=mL
